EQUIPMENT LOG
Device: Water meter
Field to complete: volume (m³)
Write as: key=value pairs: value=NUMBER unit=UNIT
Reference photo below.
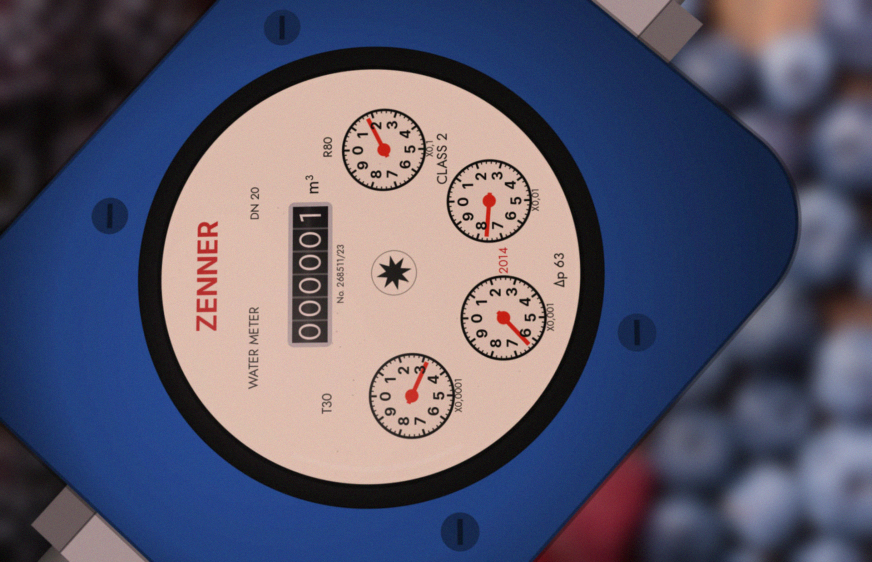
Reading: value=1.1763 unit=m³
